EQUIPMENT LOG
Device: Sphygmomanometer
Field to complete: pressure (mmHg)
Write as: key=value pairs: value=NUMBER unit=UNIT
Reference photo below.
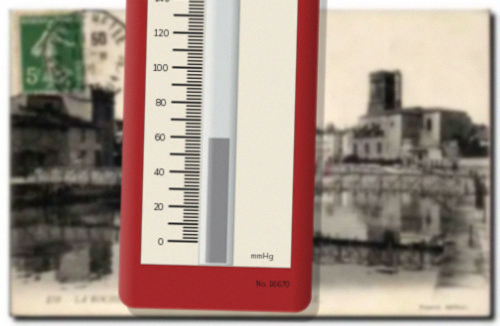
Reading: value=60 unit=mmHg
